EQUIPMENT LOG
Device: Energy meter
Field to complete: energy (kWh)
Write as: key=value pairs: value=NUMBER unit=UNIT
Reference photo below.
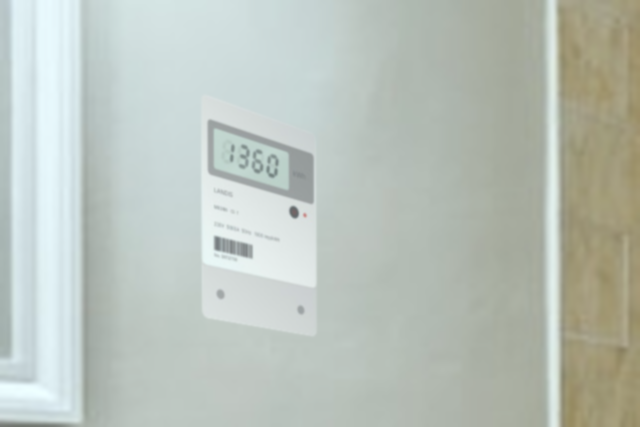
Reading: value=1360 unit=kWh
